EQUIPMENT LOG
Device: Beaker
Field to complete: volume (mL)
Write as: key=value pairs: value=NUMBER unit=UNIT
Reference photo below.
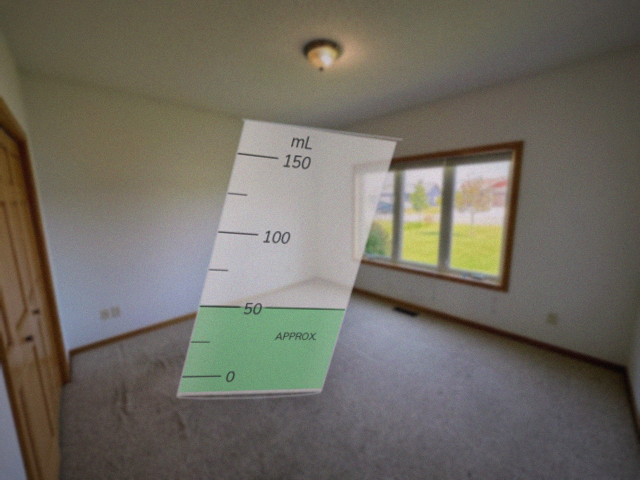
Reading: value=50 unit=mL
